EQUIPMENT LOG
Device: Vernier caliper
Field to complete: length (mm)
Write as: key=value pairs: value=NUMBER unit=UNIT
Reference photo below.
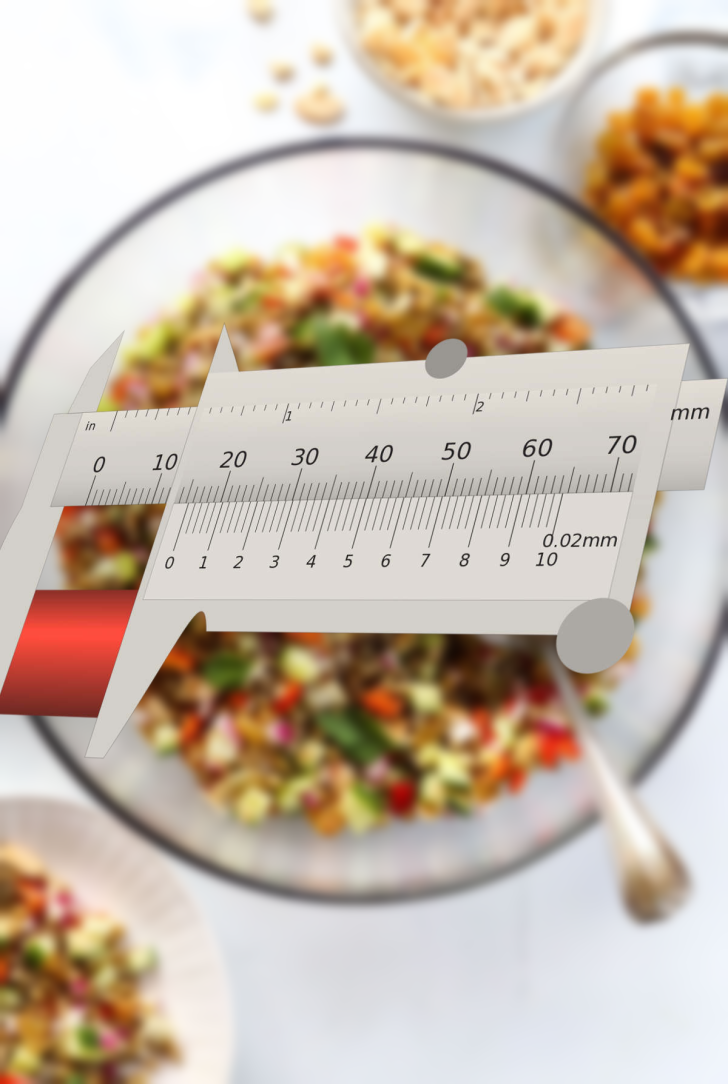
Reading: value=15.4 unit=mm
